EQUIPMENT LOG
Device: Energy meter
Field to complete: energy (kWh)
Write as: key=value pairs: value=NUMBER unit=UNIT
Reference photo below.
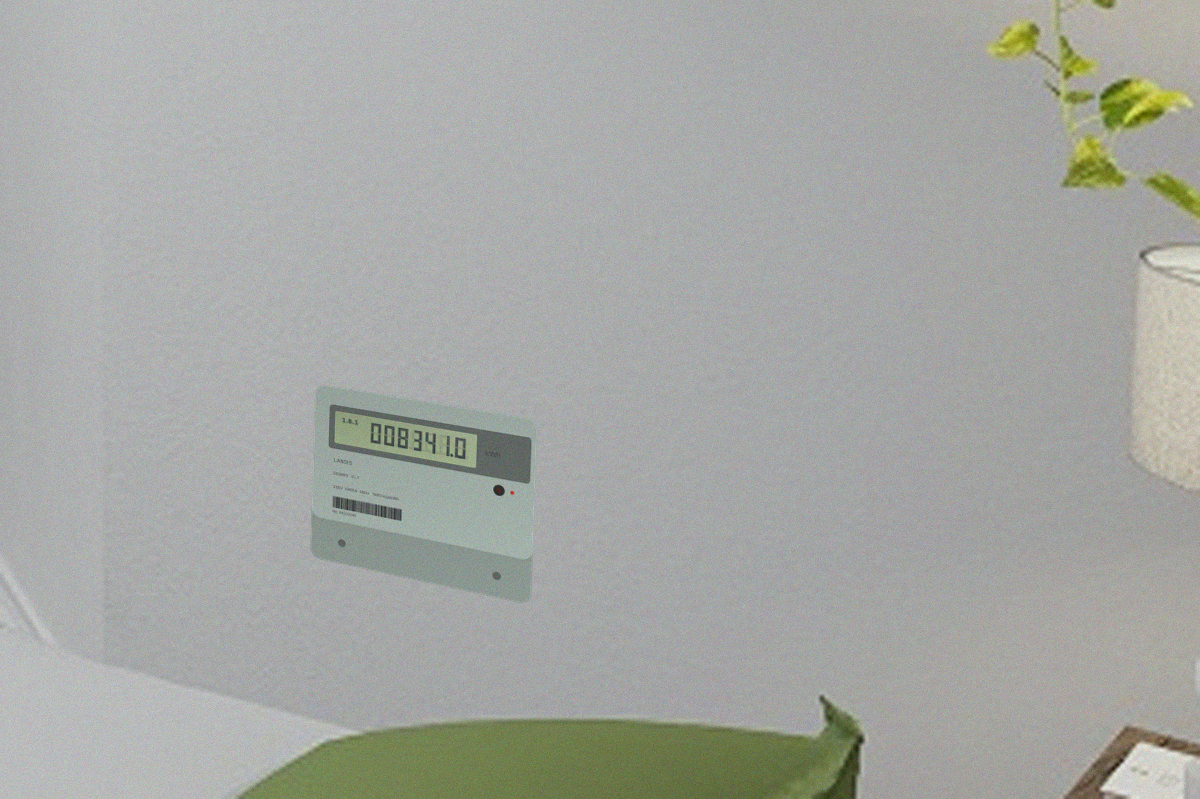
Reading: value=8341.0 unit=kWh
